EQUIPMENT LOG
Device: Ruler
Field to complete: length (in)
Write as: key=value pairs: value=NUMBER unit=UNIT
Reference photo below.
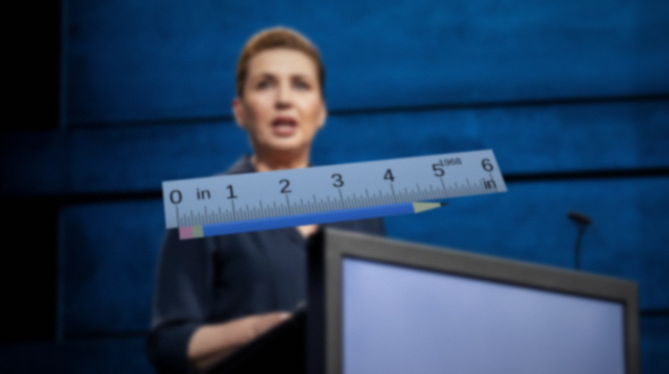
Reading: value=5 unit=in
